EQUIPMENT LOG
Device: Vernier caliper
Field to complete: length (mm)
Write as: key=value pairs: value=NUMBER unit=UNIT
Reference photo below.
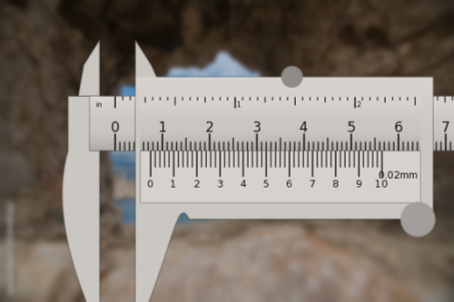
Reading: value=7.5 unit=mm
